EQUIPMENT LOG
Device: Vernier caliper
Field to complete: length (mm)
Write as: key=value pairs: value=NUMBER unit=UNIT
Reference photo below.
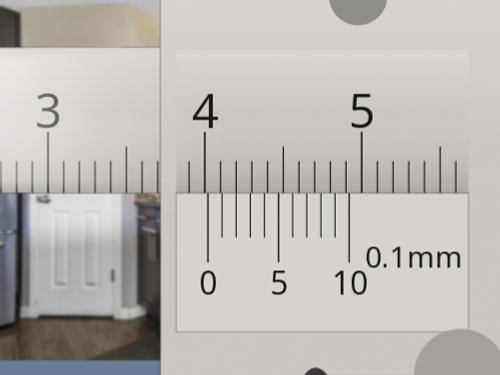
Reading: value=40.2 unit=mm
